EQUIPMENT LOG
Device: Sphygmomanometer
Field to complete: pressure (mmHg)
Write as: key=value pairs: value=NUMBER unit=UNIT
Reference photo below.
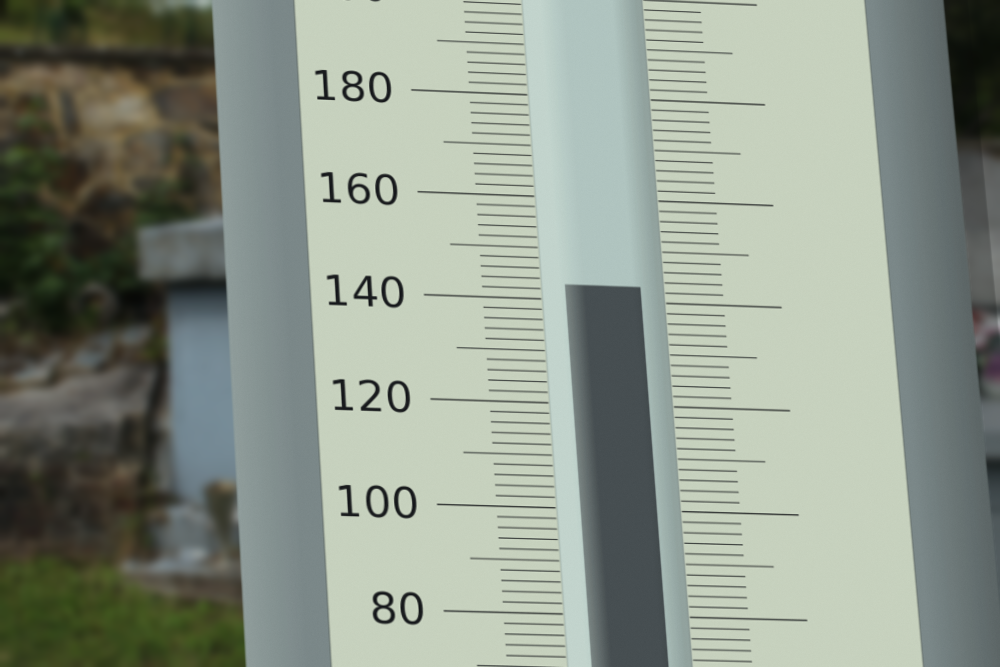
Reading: value=143 unit=mmHg
